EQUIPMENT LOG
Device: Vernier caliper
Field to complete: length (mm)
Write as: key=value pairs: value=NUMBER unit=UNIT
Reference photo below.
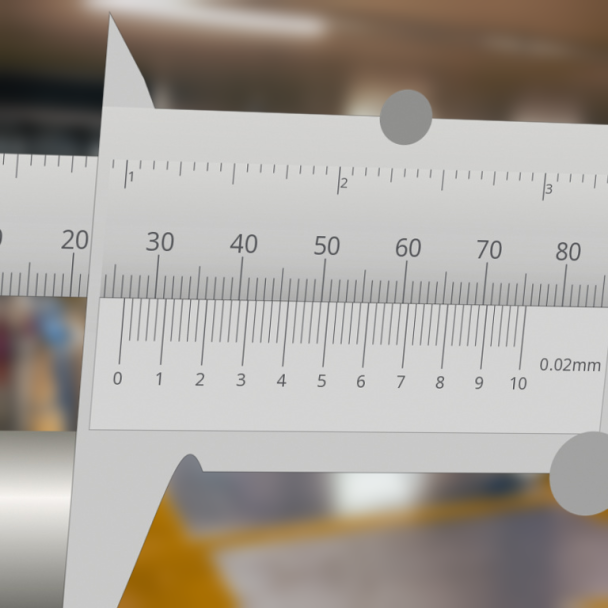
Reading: value=26.4 unit=mm
